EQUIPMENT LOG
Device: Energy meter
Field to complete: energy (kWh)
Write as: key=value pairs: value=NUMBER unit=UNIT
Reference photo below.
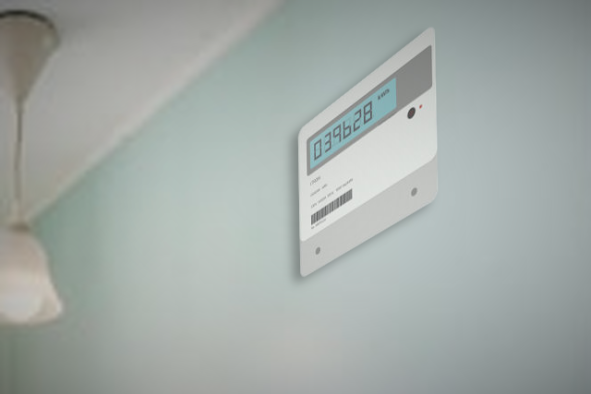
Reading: value=39628 unit=kWh
